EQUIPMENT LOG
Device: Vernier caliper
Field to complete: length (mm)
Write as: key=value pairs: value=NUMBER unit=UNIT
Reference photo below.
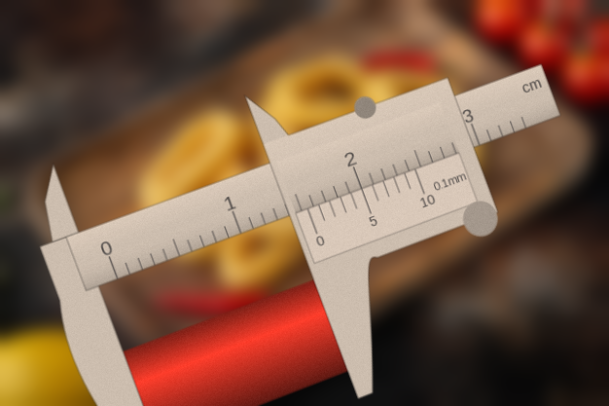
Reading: value=15.5 unit=mm
